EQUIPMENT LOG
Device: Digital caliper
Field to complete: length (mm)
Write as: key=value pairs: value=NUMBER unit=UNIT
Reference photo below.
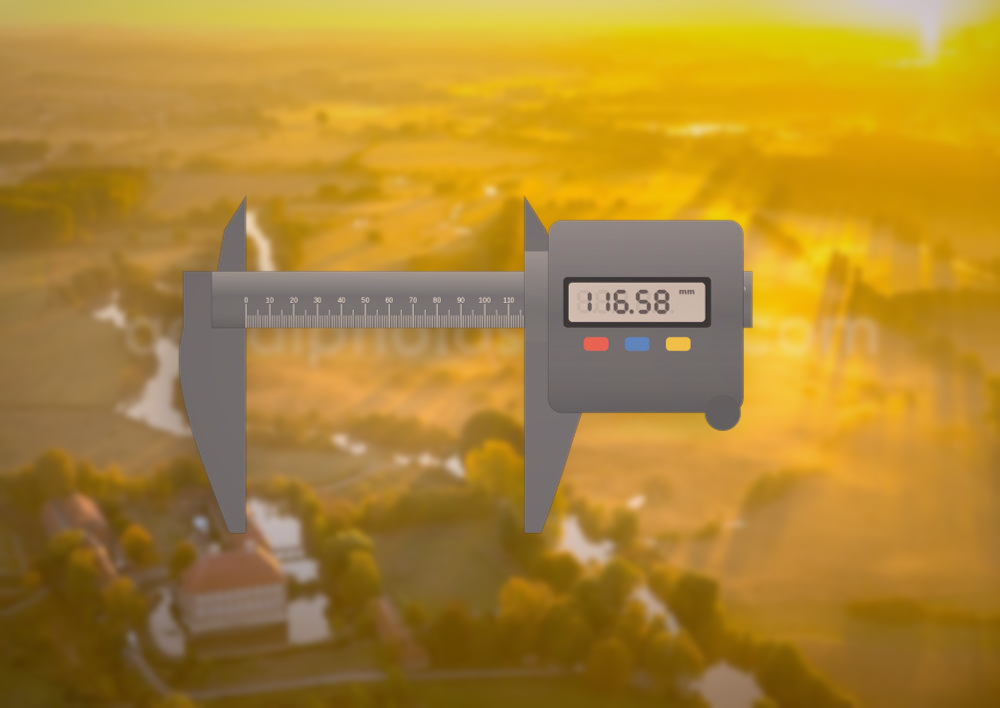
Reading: value=116.58 unit=mm
